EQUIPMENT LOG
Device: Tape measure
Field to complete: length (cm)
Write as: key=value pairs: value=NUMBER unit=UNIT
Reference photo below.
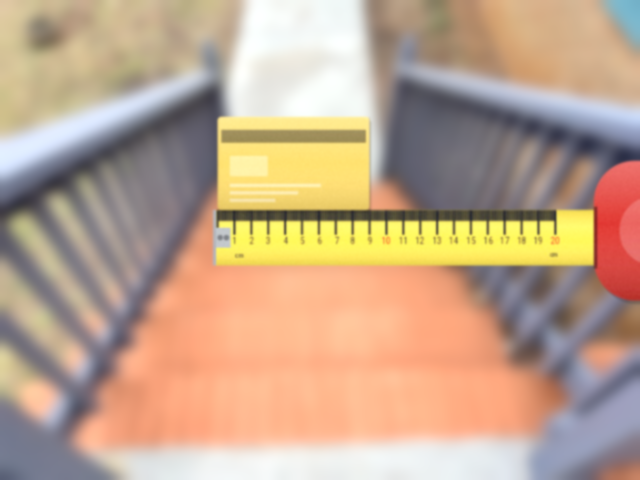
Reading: value=9 unit=cm
